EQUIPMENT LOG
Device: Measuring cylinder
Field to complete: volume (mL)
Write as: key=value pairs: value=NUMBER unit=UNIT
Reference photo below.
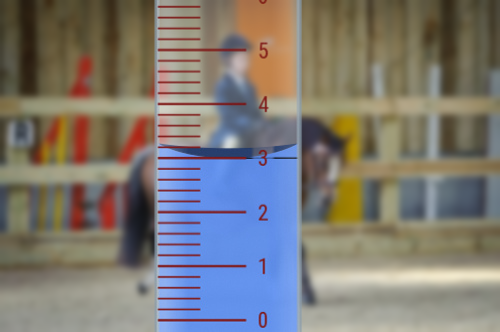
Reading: value=3 unit=mL
